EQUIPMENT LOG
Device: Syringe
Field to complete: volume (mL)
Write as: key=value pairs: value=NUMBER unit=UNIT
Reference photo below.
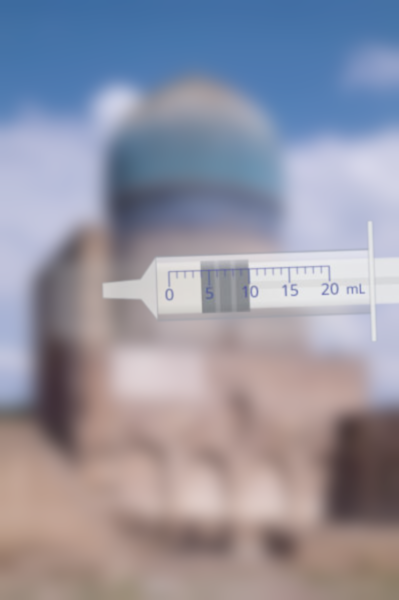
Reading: value=4 unit=mL
